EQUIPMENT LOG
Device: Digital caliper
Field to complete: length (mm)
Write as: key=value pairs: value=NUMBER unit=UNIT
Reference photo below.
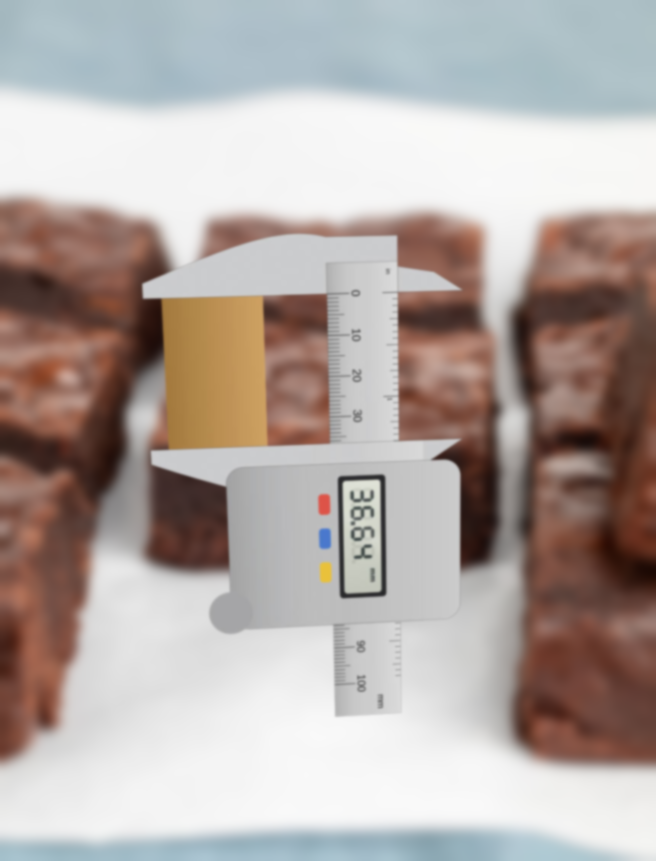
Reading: value=36.64 unit=mm
